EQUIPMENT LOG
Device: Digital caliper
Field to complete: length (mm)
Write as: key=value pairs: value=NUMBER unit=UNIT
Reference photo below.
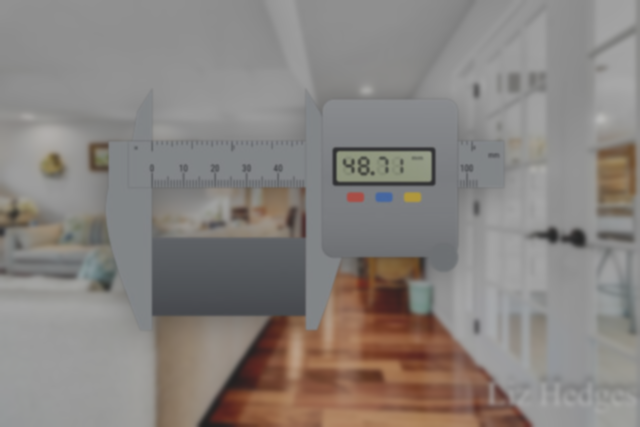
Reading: value=48.71 unit=mm
